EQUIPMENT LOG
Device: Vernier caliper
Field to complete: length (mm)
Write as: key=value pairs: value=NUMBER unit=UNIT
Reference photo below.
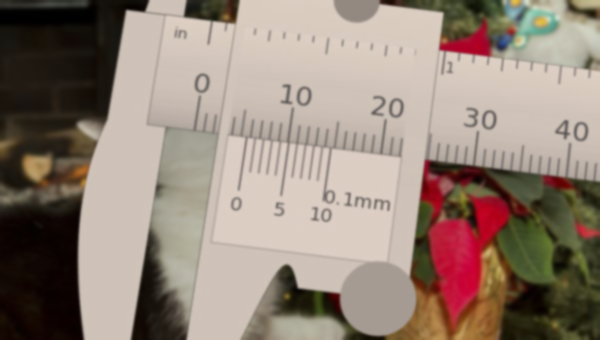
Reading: value=5.6 unit=mm
